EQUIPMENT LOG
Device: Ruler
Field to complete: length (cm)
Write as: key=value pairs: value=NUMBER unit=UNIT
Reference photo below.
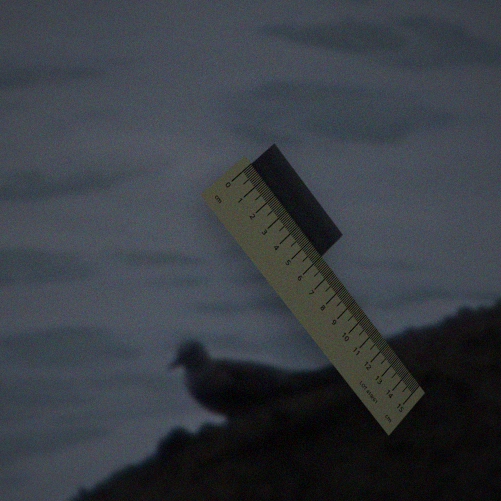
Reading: value=6 unit=cm
